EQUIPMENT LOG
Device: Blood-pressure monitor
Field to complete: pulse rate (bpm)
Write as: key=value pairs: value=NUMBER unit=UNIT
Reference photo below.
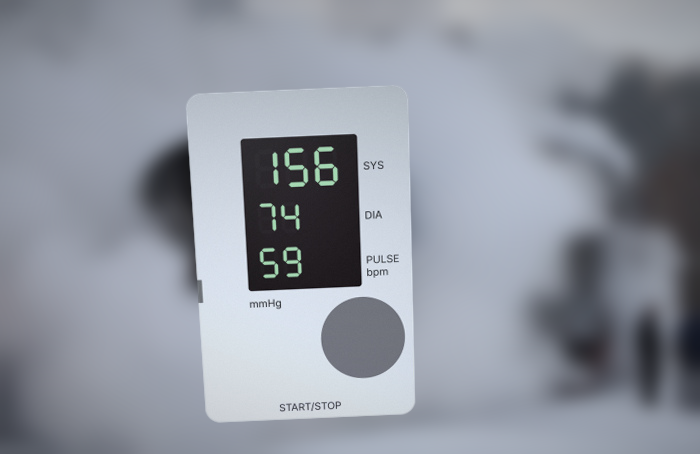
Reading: value=59 unit=bpm
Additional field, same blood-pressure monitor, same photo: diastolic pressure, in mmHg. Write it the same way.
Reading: value=74 unit=mmHg
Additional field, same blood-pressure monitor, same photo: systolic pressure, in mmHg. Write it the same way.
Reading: value=156 unit=mmHg
